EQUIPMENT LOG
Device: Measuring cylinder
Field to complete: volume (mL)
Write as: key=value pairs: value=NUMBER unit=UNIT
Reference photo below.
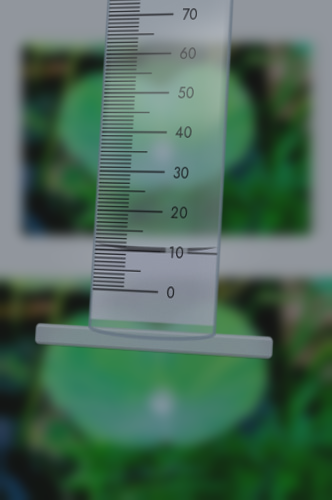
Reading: value=10 unit=mL
